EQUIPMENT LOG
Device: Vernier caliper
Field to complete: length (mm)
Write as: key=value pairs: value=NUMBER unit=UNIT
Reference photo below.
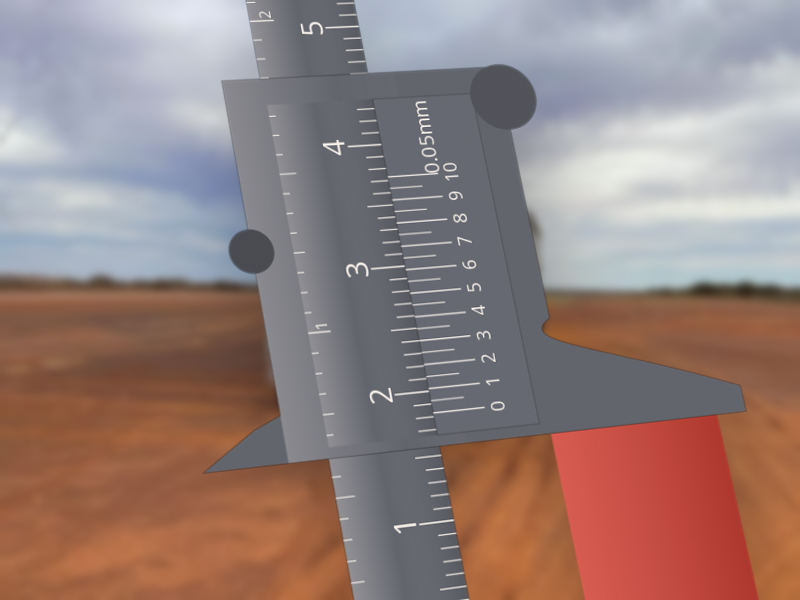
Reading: value=18.3 unit=mm
